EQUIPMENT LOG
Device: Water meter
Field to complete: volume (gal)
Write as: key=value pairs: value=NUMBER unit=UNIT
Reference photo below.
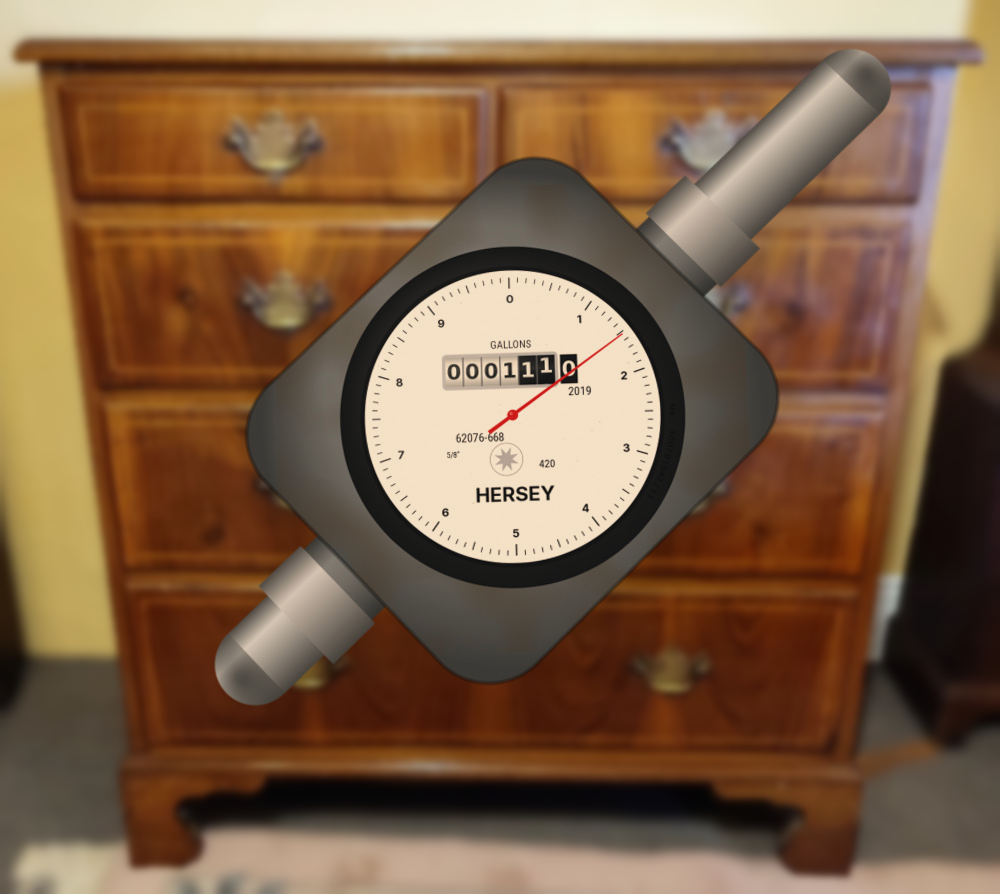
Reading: value=1111.5 unit=gal
